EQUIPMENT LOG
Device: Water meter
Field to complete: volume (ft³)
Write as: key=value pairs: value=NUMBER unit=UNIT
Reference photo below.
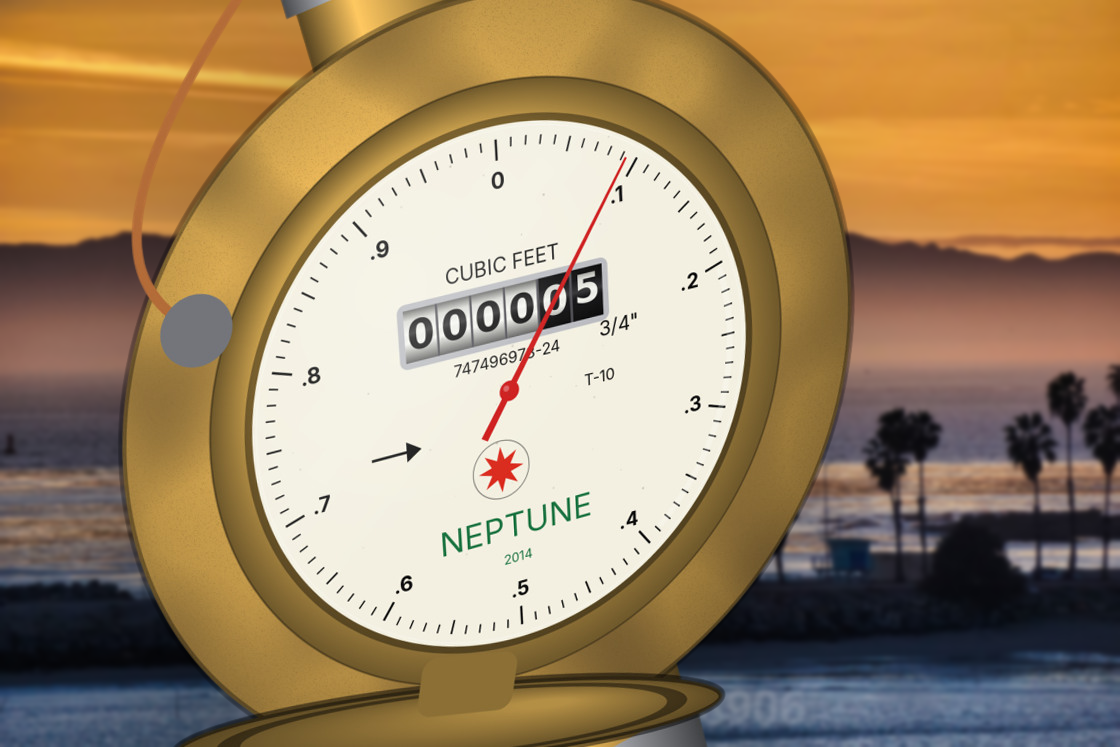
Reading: value=5.09 unit=ft³
